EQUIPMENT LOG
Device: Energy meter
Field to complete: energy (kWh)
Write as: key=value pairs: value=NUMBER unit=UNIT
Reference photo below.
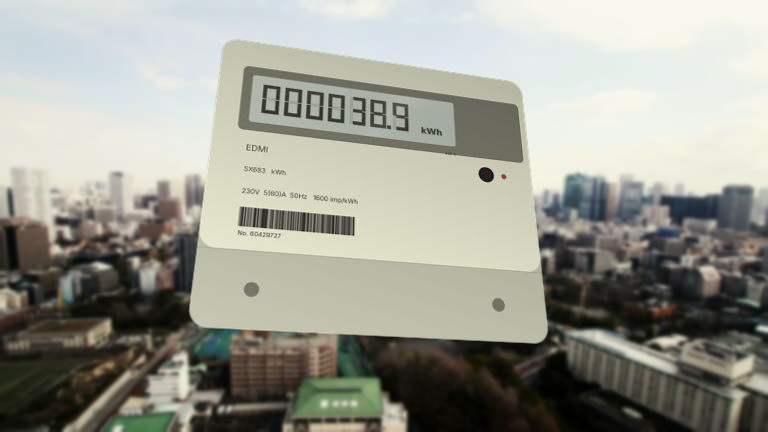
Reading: value=38.9 unit=kWh
